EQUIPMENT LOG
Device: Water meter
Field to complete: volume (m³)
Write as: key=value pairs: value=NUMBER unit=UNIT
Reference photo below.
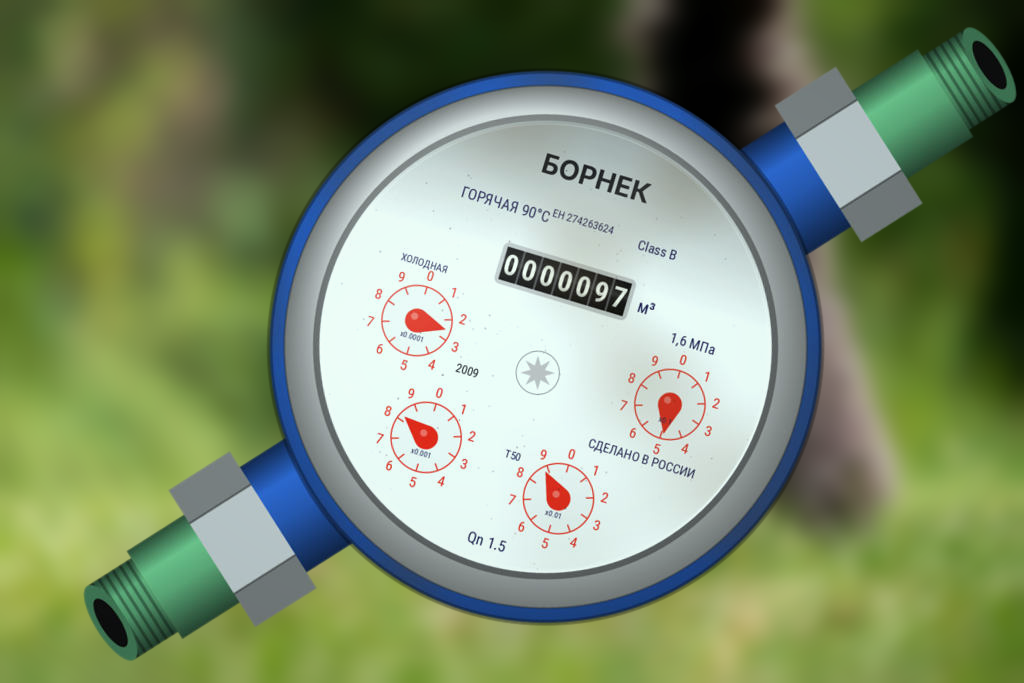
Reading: value=97.4882 unit=m³
